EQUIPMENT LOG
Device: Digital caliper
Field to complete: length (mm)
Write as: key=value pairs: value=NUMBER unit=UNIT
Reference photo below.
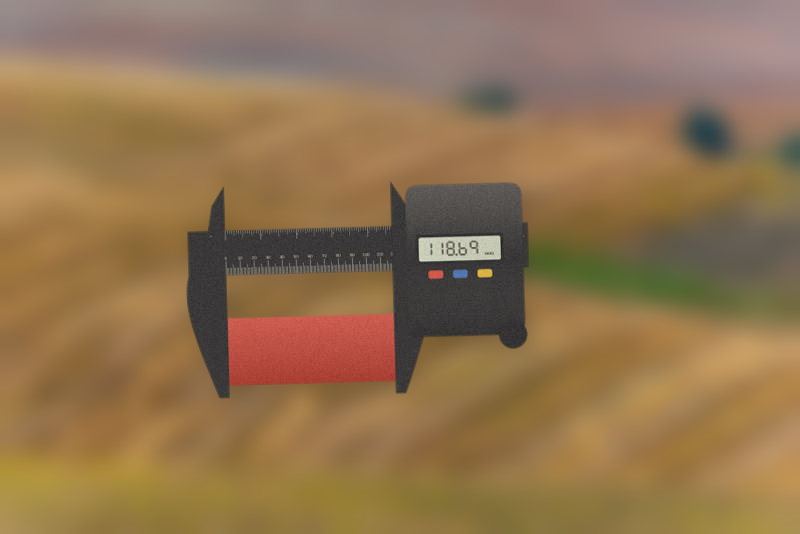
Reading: value=118.69 unit=mm
